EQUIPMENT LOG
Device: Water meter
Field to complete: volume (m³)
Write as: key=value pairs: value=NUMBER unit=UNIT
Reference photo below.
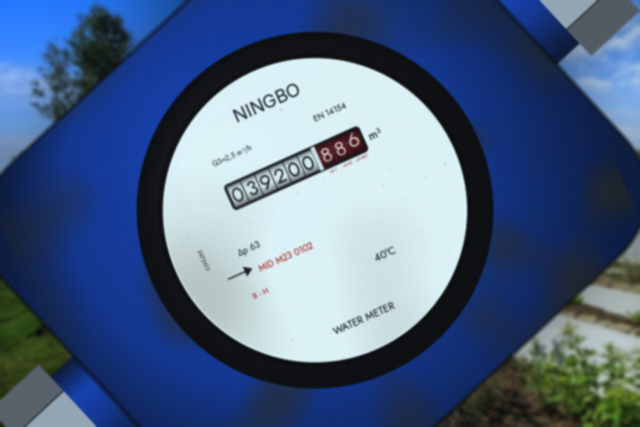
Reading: value=39200.886 unit=m³
